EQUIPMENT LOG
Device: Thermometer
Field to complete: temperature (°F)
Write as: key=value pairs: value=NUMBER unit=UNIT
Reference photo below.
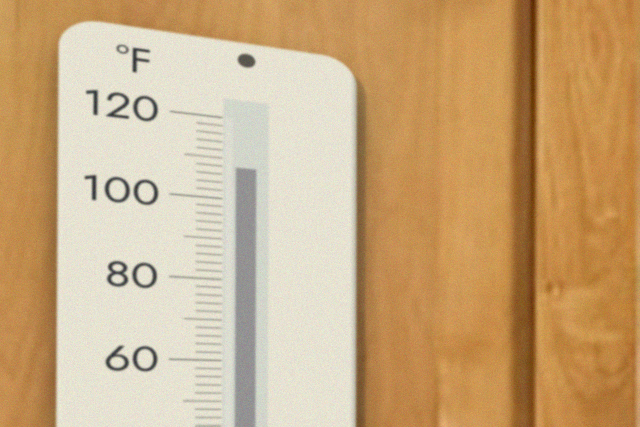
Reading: value=108 unit=°F
